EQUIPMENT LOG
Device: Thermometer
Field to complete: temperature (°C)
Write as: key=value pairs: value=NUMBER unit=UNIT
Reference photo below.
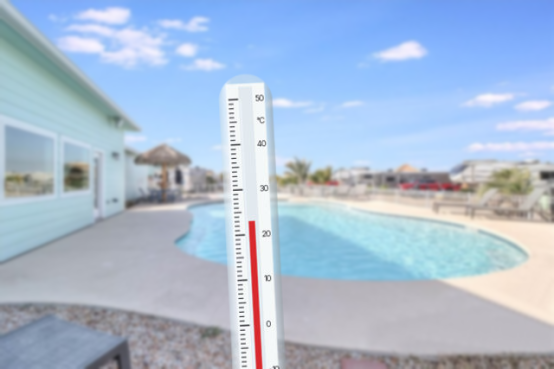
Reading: value=23 unit=°C
